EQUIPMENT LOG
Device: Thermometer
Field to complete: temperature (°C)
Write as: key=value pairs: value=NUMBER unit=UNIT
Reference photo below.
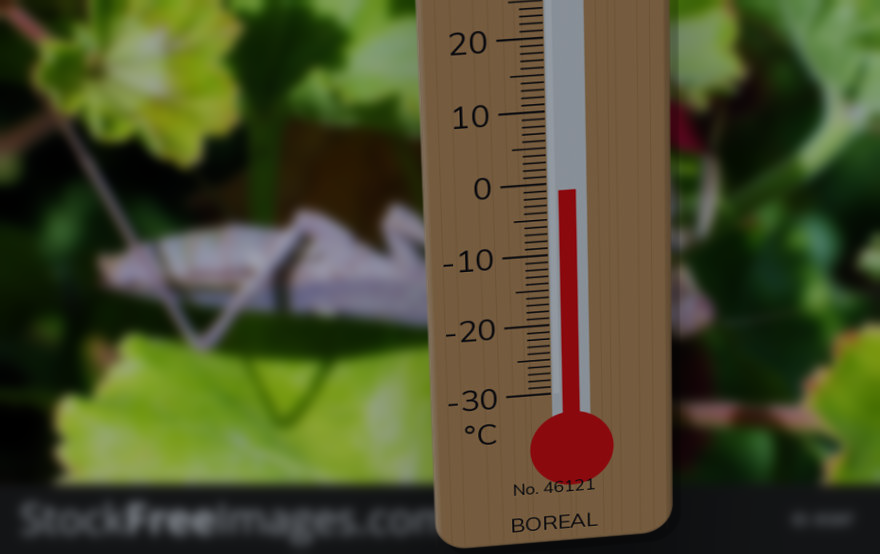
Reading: value=-1 unit=°C
